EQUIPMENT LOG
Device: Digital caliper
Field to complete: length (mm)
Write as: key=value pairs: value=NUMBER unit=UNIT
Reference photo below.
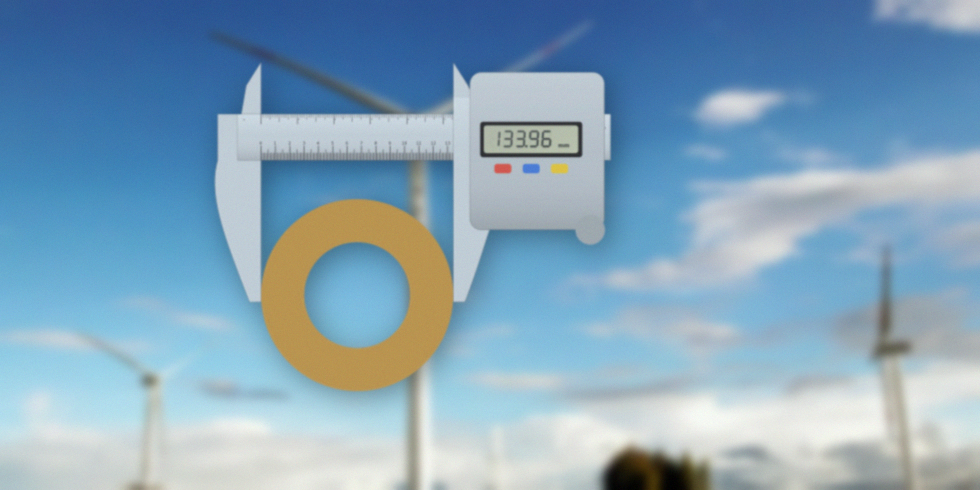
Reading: value=133.96 unit=mm
